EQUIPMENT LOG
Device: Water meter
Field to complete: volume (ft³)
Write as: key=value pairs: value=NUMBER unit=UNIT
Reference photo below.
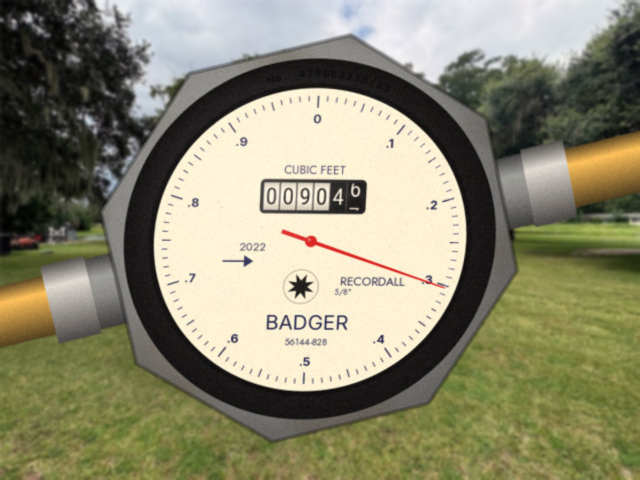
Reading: value=9046.30 unit=ft³
